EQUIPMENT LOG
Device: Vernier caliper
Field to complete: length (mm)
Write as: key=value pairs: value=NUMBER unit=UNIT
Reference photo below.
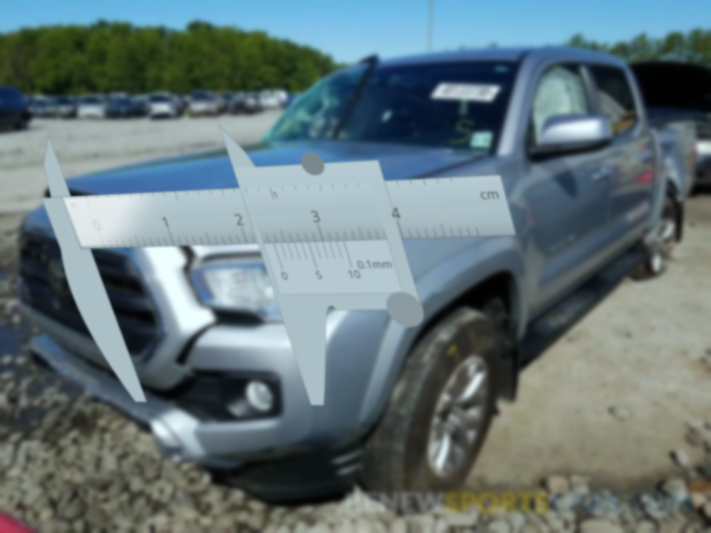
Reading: value=23.6 unit=mm
